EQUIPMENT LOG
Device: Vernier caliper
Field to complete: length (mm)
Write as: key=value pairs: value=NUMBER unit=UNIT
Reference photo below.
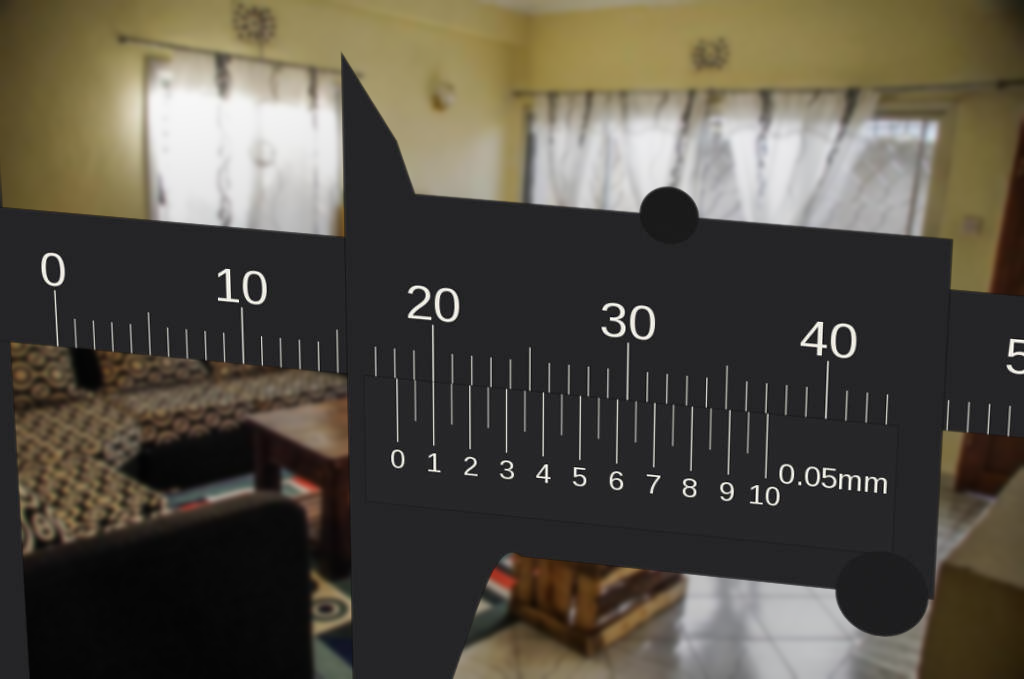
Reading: value=18.1 unit=mm
